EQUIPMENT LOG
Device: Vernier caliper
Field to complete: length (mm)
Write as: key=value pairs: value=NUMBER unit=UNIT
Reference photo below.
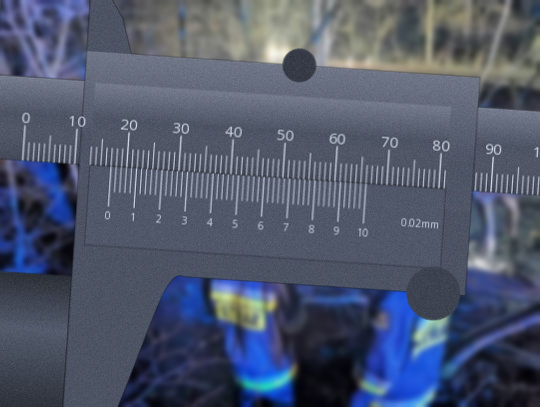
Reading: value=17.0 unit=mm
